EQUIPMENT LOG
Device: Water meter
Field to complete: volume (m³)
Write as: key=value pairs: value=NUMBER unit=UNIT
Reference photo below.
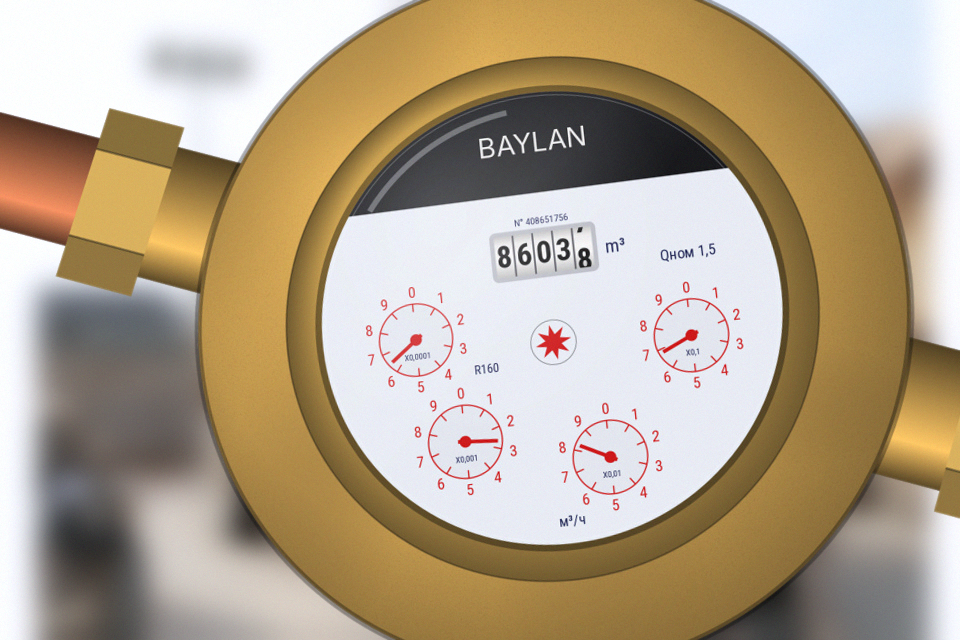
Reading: value=86037.6826 unit=m³
